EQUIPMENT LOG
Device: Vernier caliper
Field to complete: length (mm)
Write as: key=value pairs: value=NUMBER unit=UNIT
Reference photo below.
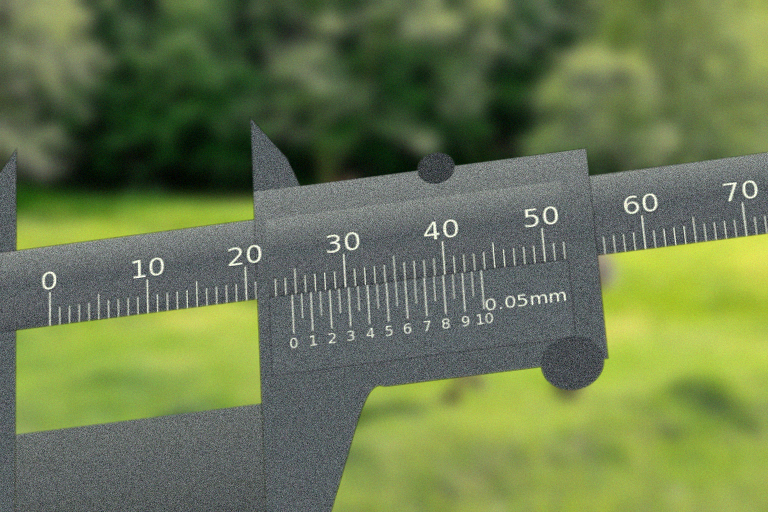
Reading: value=24.6 unit=mm
